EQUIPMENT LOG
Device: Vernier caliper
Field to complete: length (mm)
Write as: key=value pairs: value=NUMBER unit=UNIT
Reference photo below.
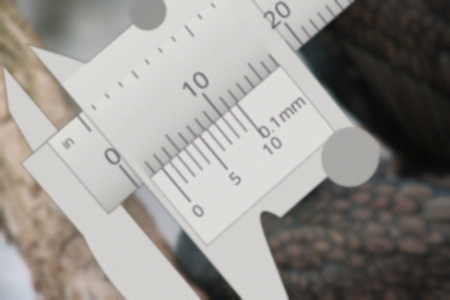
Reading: value=2.8 unit=mm
